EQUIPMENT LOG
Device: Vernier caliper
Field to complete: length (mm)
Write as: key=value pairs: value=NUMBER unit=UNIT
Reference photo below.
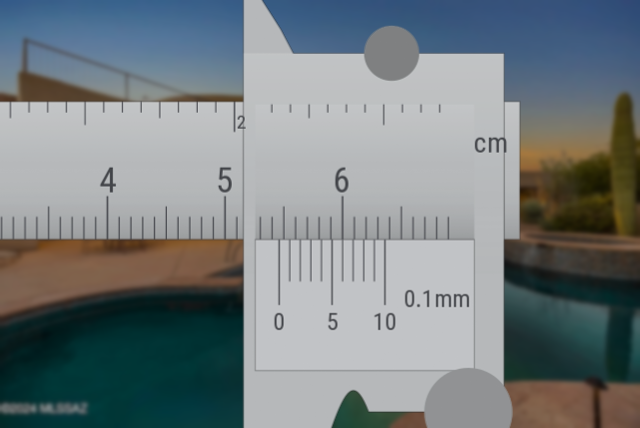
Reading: value=54.6 unit=mm
